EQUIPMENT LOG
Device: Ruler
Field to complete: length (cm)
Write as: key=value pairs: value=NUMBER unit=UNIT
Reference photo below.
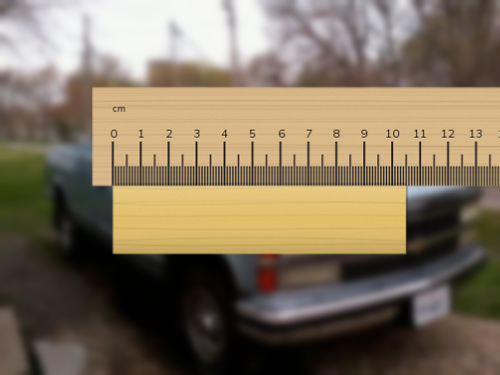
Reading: value=10.5 unit=cm
